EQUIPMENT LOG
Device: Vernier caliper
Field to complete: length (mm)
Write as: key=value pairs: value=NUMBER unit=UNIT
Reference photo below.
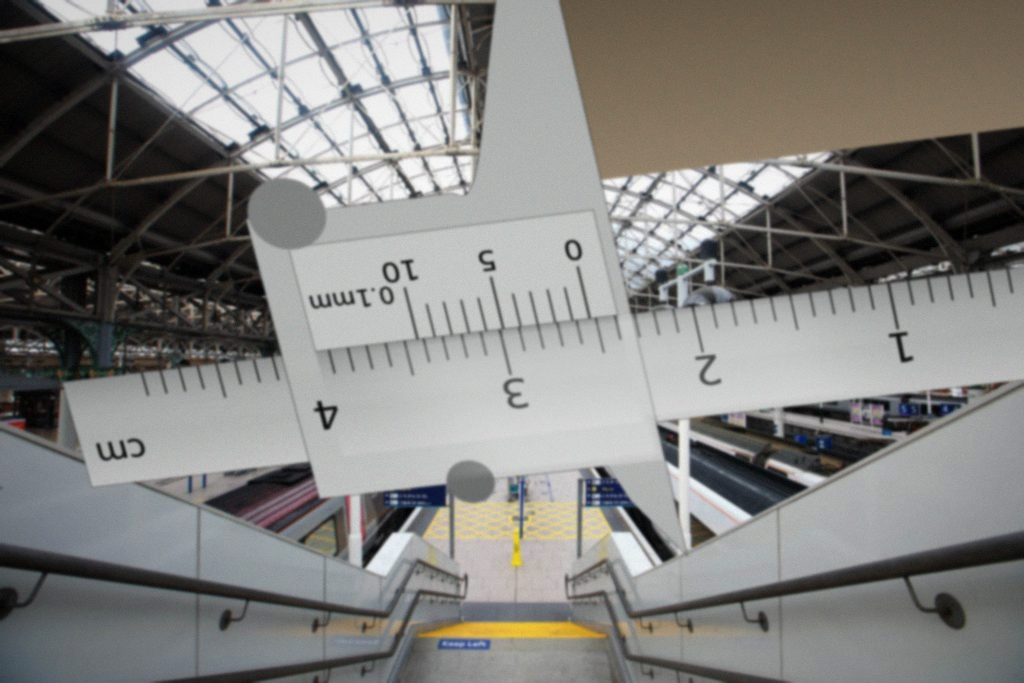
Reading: value=25.3 unit=mm
